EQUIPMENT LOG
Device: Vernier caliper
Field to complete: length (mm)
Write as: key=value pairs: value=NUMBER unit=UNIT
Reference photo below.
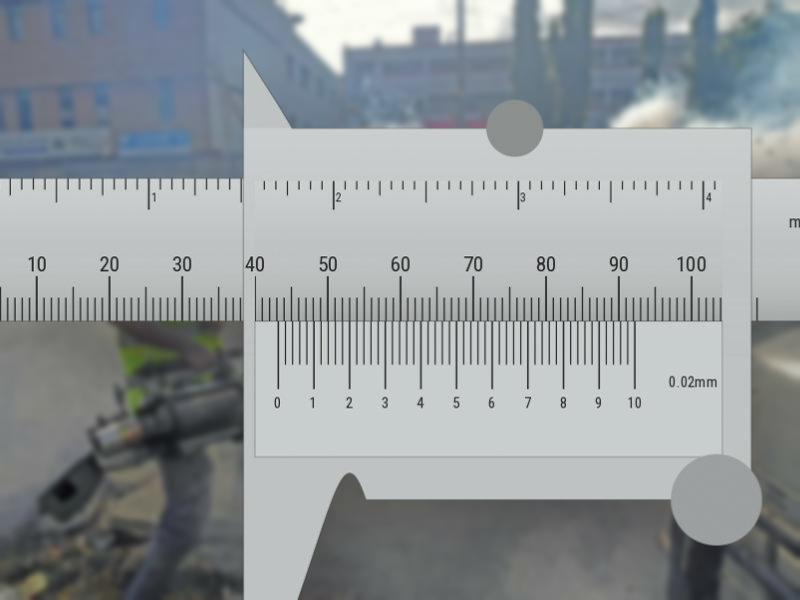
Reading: value=43.2 unit=mm
